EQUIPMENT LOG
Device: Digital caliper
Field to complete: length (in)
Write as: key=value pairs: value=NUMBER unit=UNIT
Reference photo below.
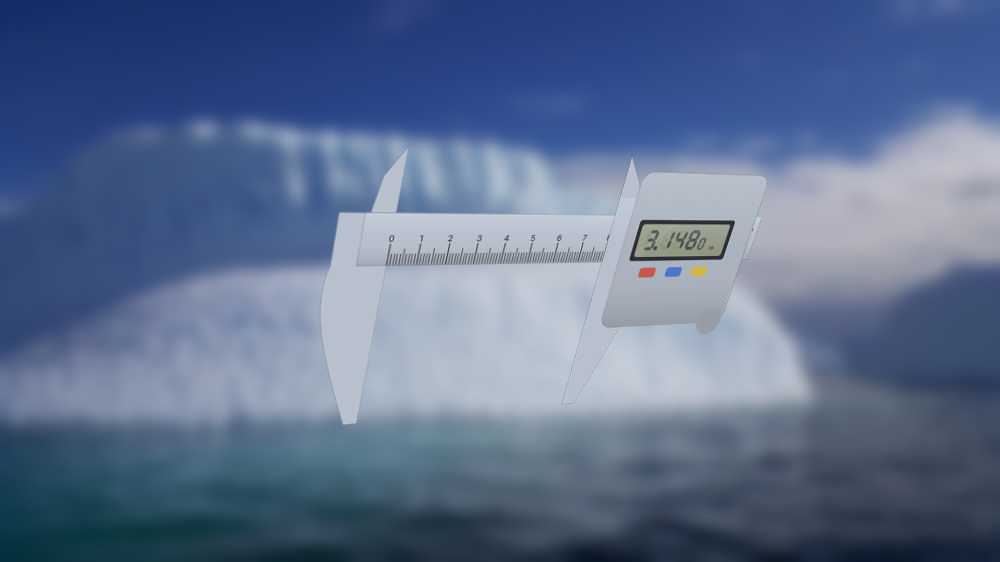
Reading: value=3.1480 unit=in
